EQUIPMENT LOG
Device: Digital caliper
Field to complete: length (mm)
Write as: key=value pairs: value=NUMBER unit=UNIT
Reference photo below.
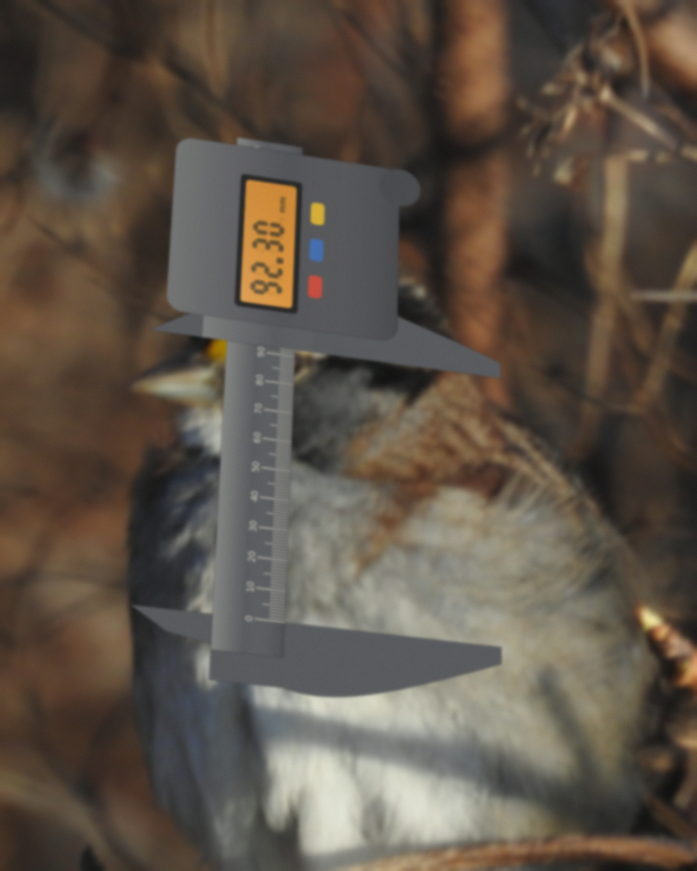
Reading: value=92.30 unit=mm
